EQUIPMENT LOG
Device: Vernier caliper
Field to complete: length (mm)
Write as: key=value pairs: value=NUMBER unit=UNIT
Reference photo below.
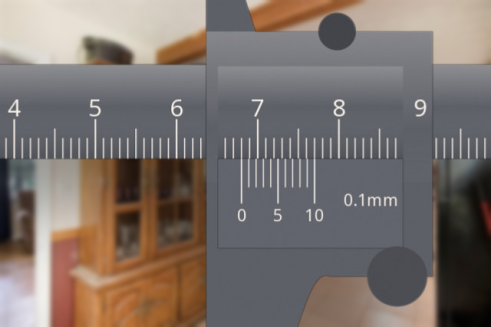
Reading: value=68.0 unit=mm
